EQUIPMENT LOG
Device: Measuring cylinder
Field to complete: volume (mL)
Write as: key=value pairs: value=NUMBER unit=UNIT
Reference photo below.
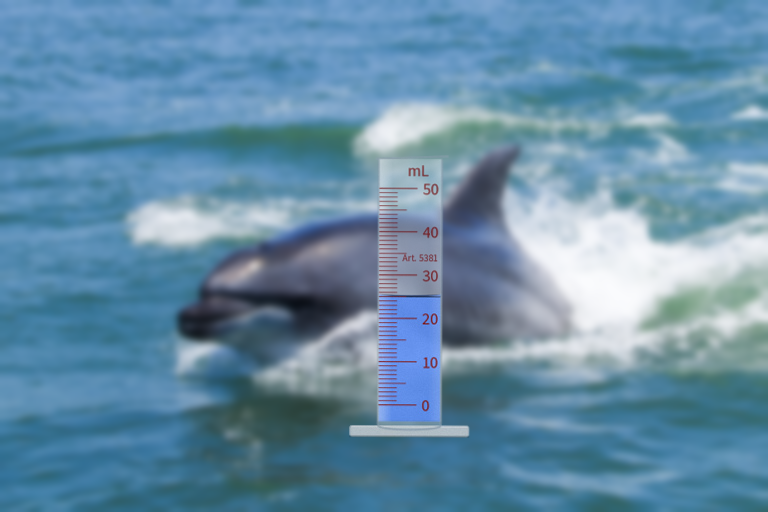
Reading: value=25 unit=mL
